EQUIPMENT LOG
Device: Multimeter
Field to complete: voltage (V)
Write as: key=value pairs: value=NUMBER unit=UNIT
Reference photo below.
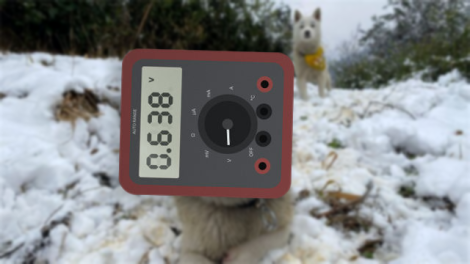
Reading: value=0.638 unit=V
